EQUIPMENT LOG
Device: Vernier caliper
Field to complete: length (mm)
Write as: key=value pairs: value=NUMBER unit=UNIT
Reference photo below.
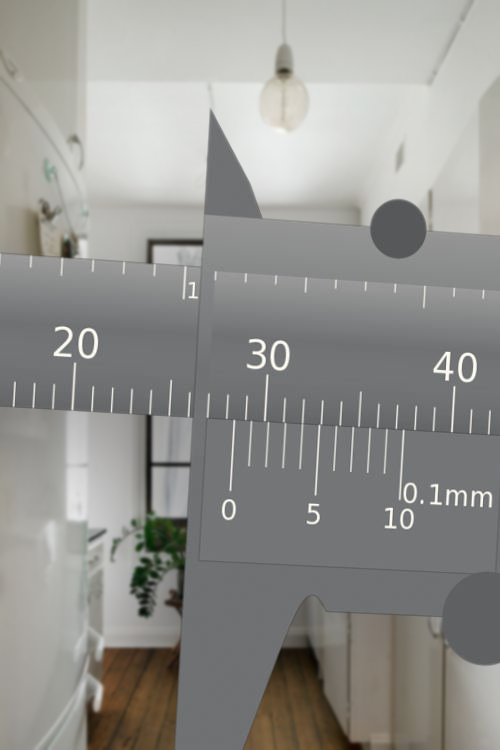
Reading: value=28.4 unit=mm
